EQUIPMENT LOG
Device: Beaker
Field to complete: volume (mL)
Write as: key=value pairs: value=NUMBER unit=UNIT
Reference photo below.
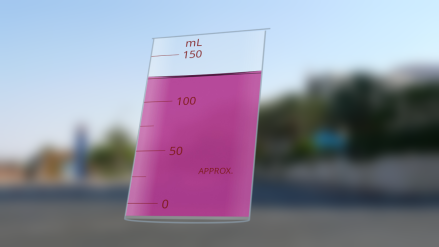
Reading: value=125 unit=mL
